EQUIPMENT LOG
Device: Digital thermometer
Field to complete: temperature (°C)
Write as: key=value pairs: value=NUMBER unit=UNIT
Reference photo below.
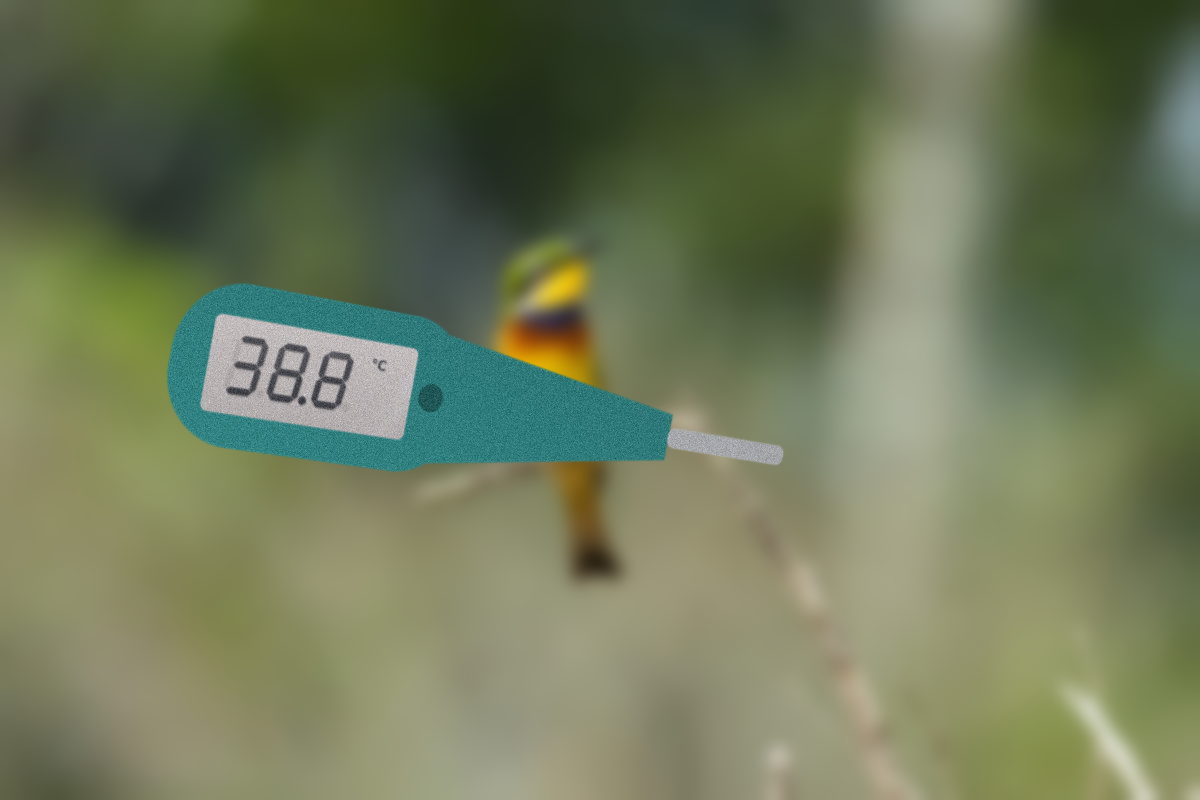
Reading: value=38.8 unit=°C
